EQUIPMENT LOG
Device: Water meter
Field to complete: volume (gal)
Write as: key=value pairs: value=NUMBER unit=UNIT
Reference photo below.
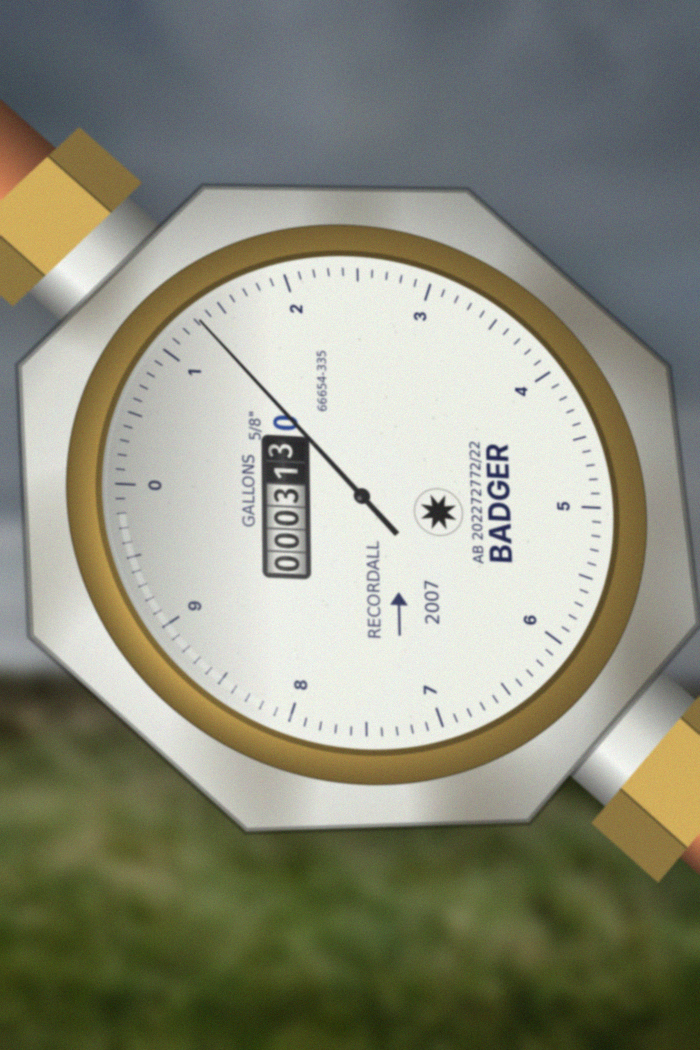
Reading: value=3131.3 unit=gal
